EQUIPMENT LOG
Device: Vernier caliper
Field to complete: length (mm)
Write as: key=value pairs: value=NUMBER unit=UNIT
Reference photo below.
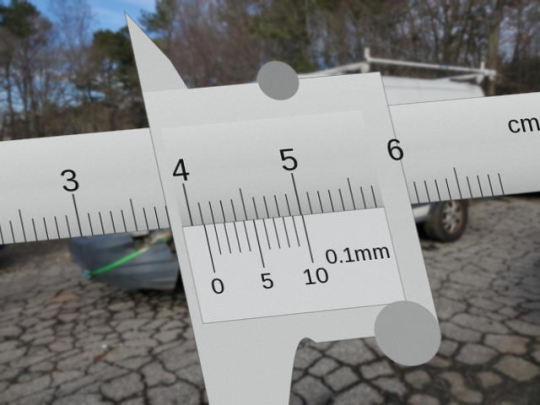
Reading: value=41.1 unit=mm
